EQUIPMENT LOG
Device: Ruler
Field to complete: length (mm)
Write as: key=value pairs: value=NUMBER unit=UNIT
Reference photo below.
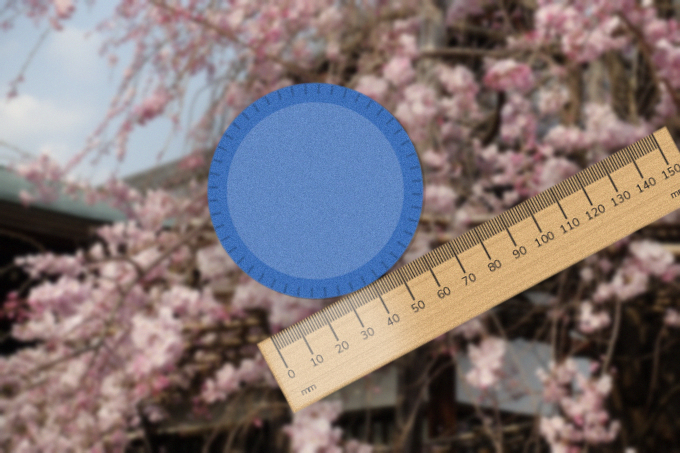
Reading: value=75 unit=mm
